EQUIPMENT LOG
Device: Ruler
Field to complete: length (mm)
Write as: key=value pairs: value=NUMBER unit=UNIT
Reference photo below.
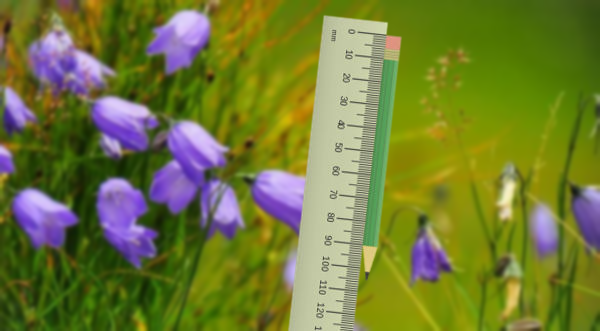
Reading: value=105 unit=mm
